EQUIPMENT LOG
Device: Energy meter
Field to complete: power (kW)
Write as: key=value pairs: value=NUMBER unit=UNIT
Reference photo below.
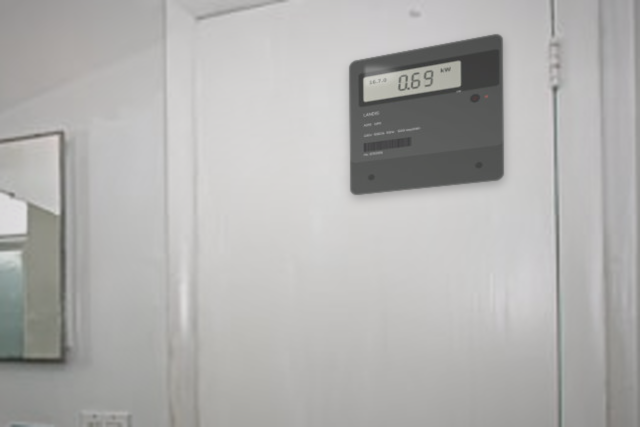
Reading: value=0.69 unit=kW
